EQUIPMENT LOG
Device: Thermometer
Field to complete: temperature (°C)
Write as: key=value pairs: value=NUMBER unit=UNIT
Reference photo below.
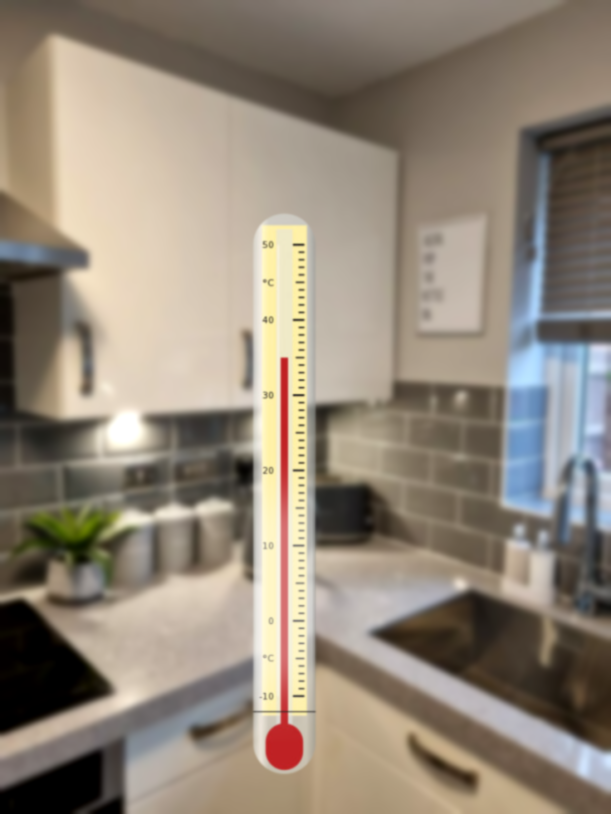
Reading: value=35 unit=°C
